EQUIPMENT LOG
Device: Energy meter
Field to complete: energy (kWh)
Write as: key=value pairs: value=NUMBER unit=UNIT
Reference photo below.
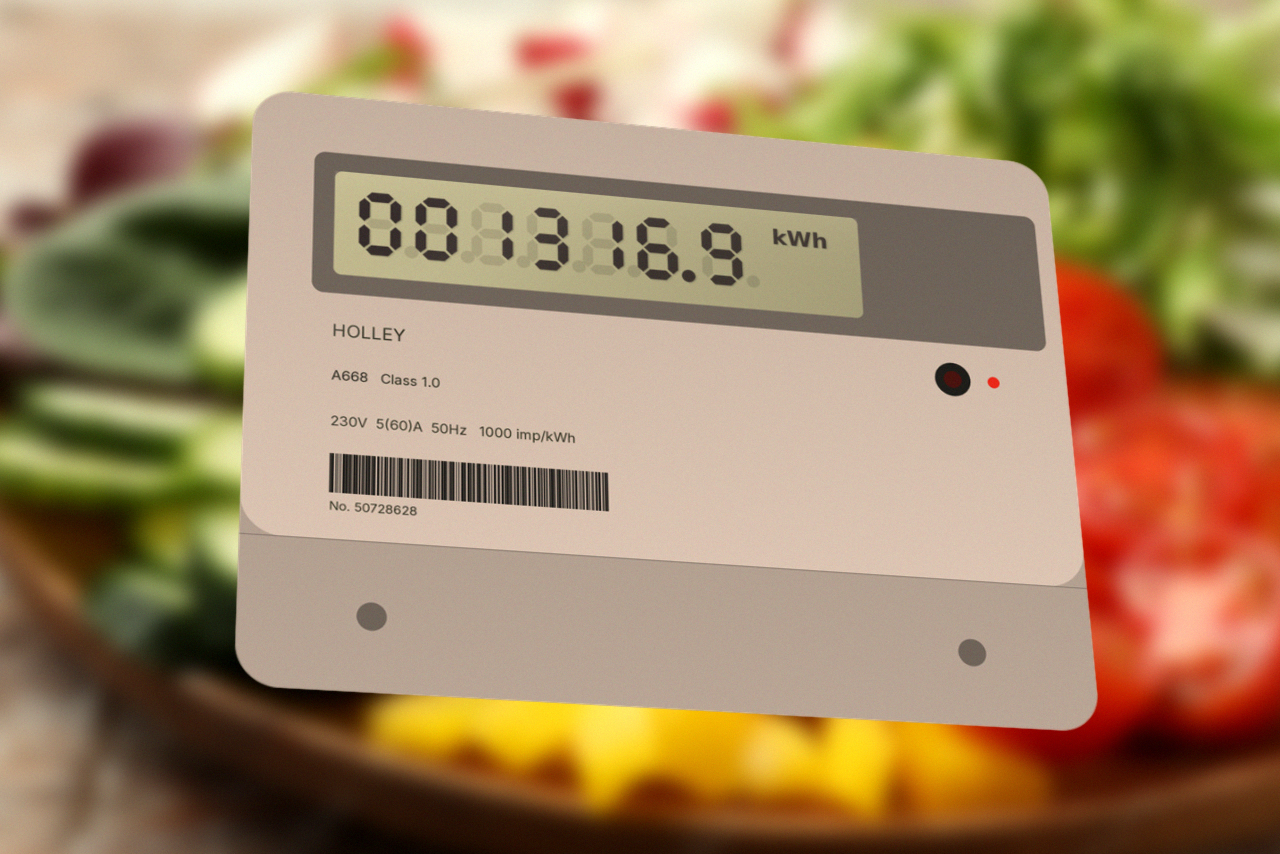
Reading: value=1316.9 unit=kWh
